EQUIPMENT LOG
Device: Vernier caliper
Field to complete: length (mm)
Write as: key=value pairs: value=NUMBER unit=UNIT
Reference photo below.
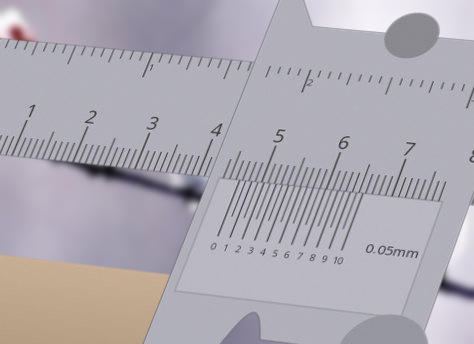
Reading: value=46.6 unit=mm
